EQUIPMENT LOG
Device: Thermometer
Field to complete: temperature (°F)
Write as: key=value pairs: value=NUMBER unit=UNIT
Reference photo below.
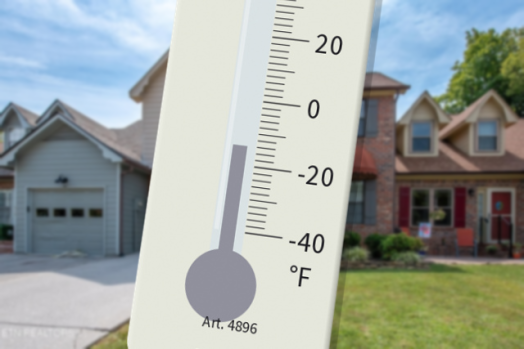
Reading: value=-14 unit=°F
